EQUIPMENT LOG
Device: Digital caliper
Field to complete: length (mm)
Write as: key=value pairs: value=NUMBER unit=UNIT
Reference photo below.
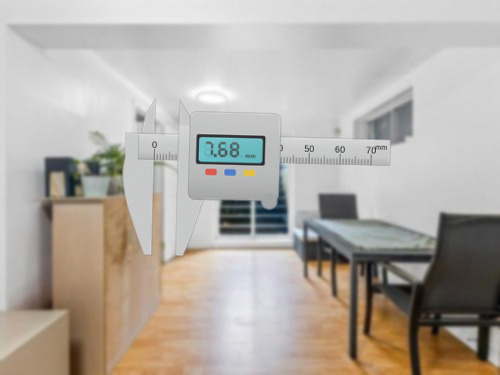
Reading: value=7.68 unit=mm
